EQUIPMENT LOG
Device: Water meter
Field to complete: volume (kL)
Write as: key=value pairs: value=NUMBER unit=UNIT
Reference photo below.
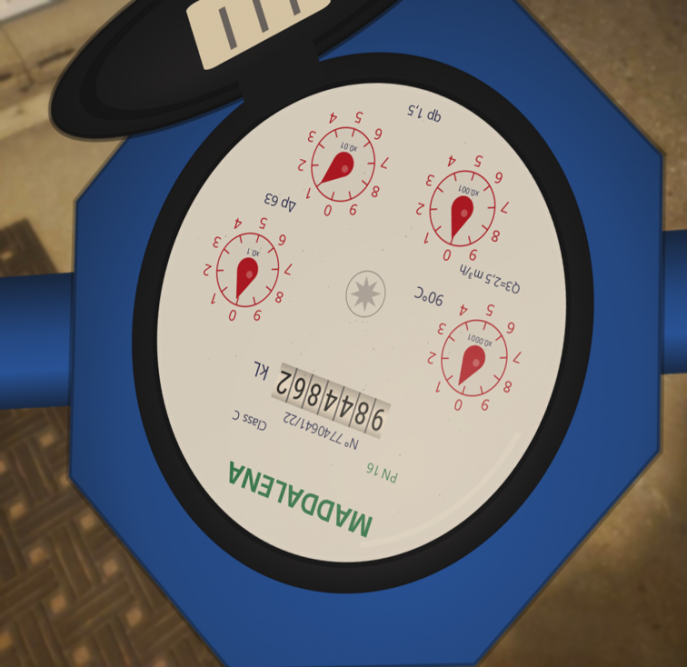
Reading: value=9844862.0100 unit=kL
